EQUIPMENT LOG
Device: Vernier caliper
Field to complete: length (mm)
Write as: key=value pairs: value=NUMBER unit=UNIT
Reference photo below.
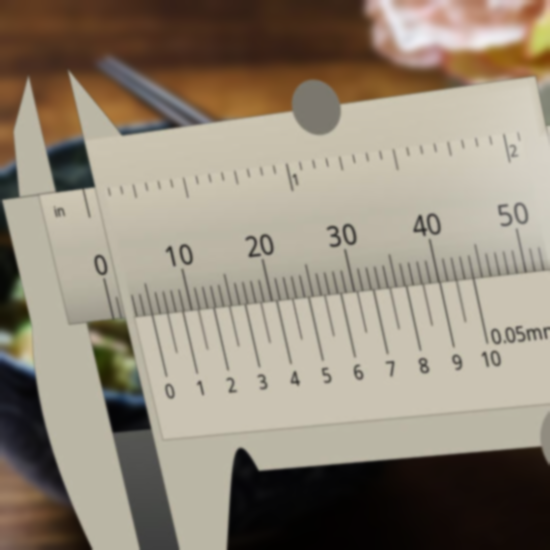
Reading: value=5.0 unit=mm
